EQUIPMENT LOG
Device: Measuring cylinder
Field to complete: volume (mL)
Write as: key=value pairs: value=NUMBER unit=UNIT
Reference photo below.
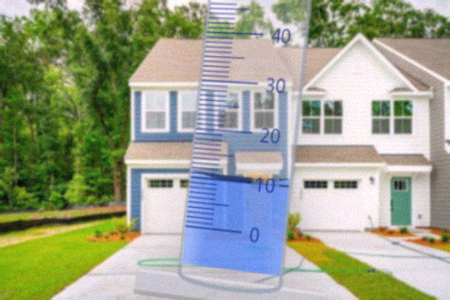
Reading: value=10 unit=mL
